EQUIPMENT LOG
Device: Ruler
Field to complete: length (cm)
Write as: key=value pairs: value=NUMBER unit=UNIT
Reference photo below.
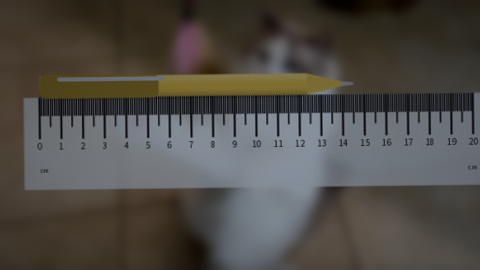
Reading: value=14.5 unit=cm
